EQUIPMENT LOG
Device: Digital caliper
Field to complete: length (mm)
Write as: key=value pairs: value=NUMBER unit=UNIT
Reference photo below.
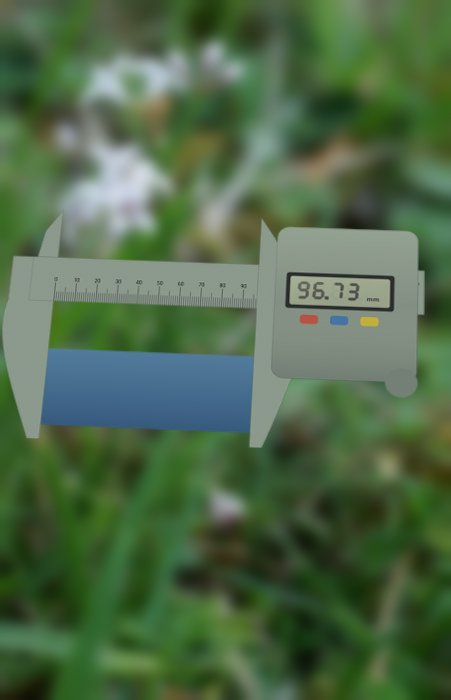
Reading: value=96.73 unit=mm
